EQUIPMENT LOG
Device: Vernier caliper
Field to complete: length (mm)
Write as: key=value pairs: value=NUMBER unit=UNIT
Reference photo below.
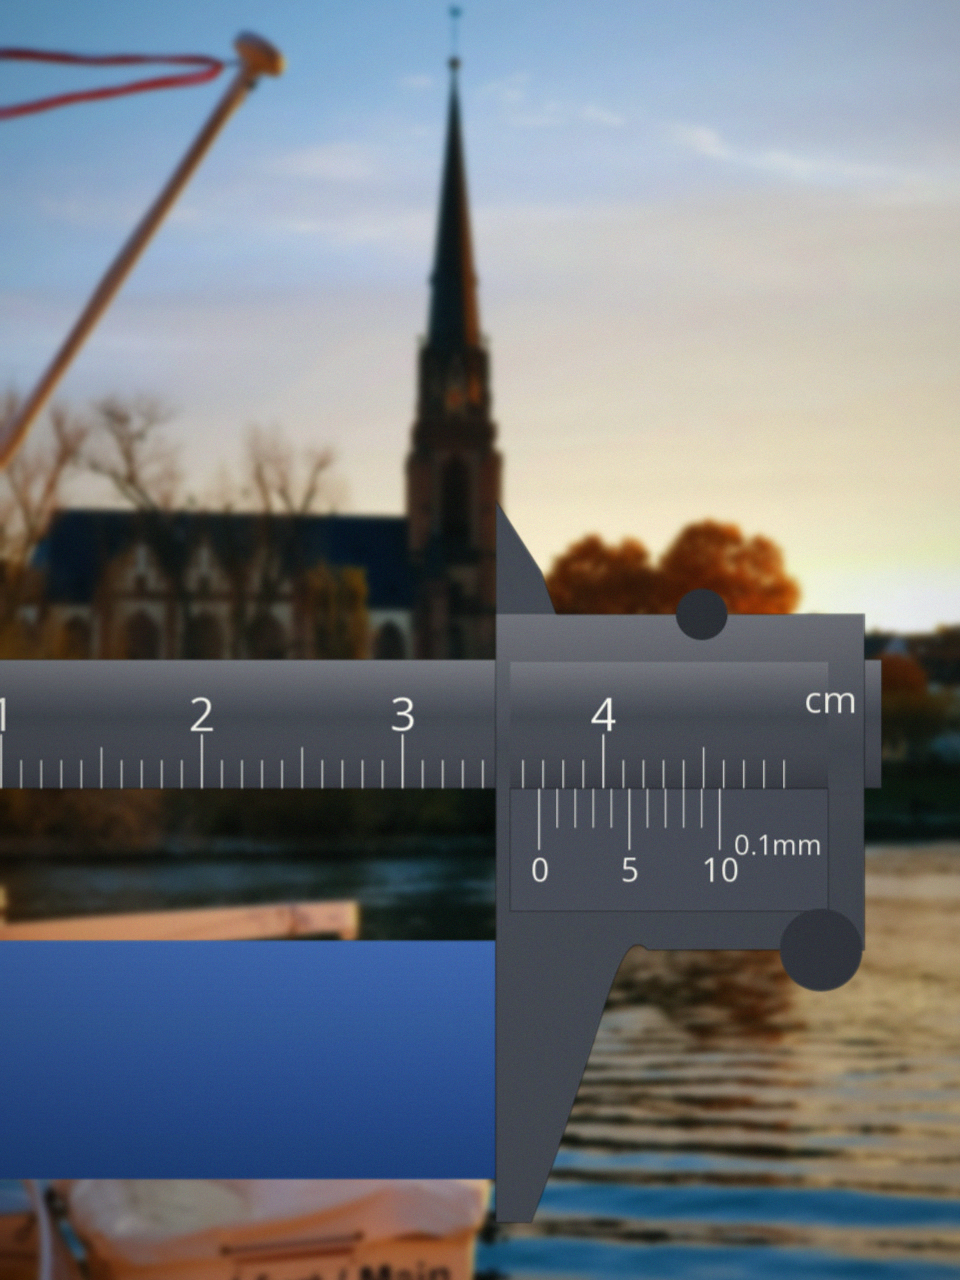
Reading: value=36.8 unit=mm
